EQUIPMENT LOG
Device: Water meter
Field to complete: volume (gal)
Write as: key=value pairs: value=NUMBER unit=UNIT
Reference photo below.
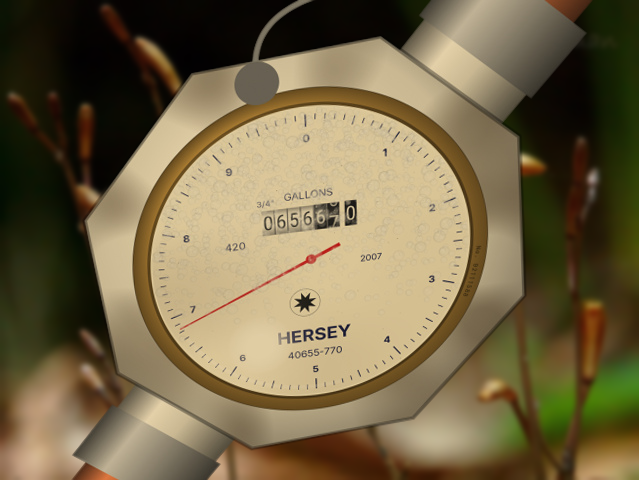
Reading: value=656666.8 unit=gal
